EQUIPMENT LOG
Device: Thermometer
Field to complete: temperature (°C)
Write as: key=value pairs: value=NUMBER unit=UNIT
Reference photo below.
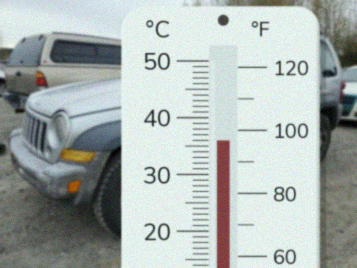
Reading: value=36 unit=°C
